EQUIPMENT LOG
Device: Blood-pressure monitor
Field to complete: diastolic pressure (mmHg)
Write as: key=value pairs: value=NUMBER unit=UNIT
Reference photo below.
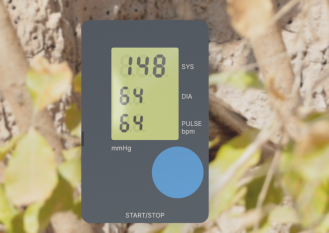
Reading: value=64 unit=mmHg
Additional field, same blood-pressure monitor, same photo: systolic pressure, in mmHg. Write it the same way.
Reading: value=148 unit=mmHg
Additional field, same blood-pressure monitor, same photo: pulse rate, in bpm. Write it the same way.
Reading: value=64 unit=bpm
